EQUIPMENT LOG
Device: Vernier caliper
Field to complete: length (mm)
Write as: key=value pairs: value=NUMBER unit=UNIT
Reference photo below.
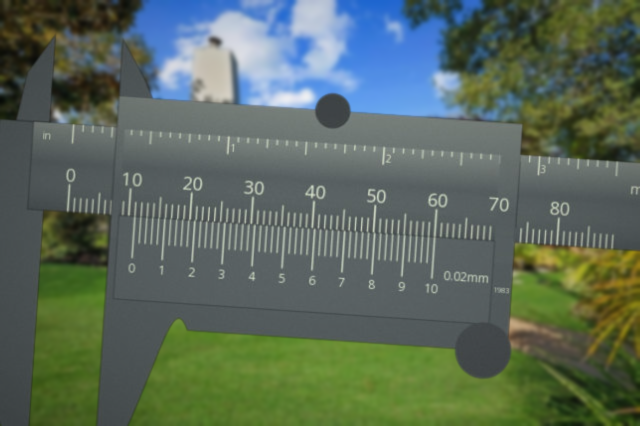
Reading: value=11.0 unit=mm
